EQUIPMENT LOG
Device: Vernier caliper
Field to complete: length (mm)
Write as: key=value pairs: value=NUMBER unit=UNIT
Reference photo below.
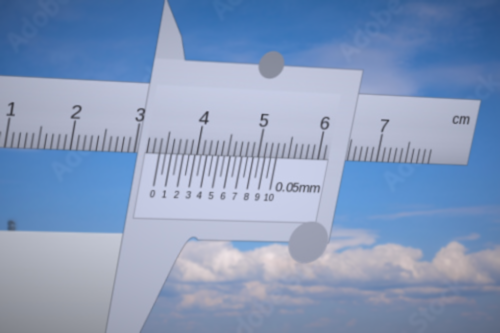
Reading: value=34.0 unit=mm
